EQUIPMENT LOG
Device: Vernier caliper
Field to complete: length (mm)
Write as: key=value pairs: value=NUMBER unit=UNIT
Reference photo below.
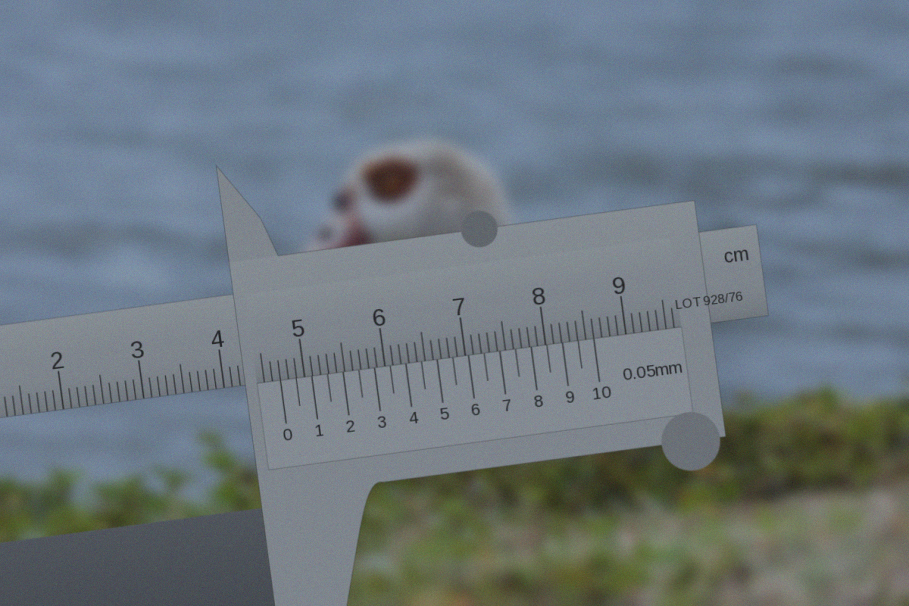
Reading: value=47.0 unit=mm
